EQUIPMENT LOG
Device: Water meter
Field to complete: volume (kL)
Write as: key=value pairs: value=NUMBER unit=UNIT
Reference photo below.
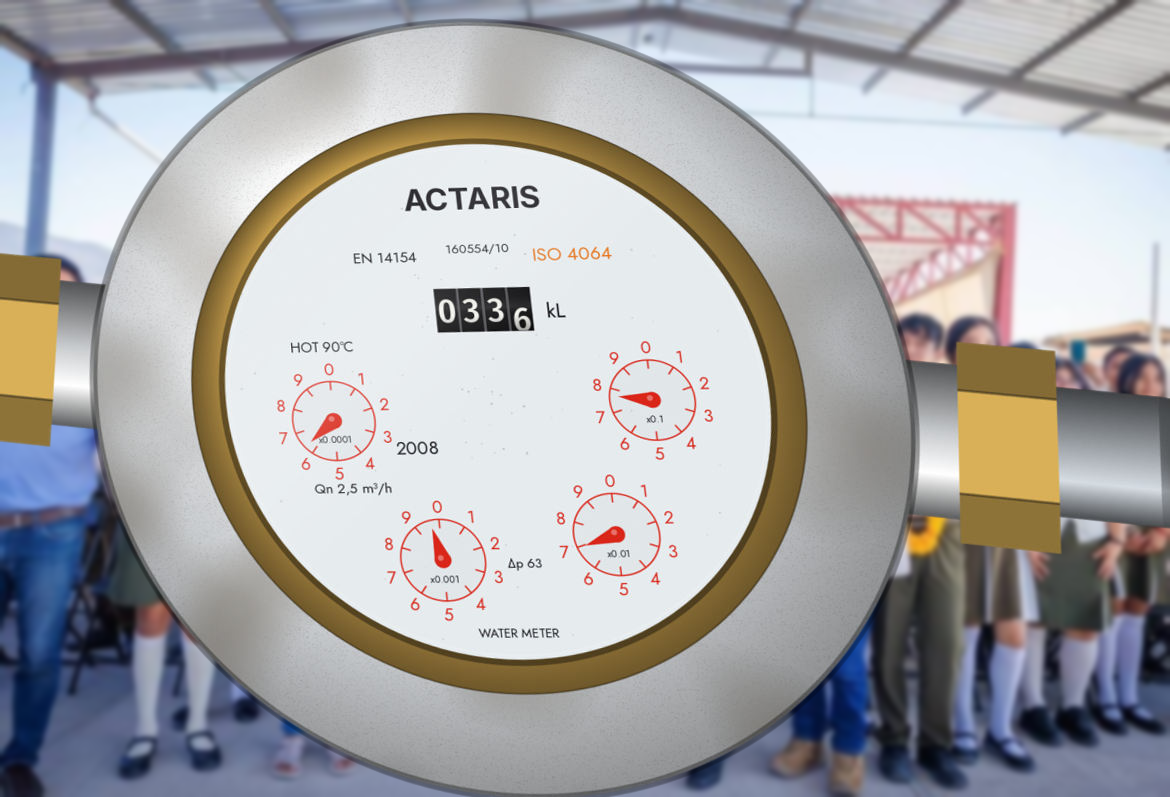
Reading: value=335.7696 unit=kL
